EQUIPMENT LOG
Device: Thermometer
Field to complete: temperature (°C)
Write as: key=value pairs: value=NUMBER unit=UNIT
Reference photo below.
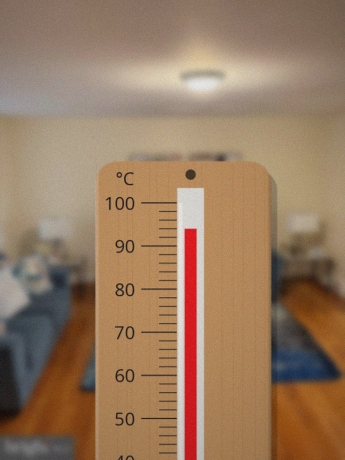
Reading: value=94 unit=°C
